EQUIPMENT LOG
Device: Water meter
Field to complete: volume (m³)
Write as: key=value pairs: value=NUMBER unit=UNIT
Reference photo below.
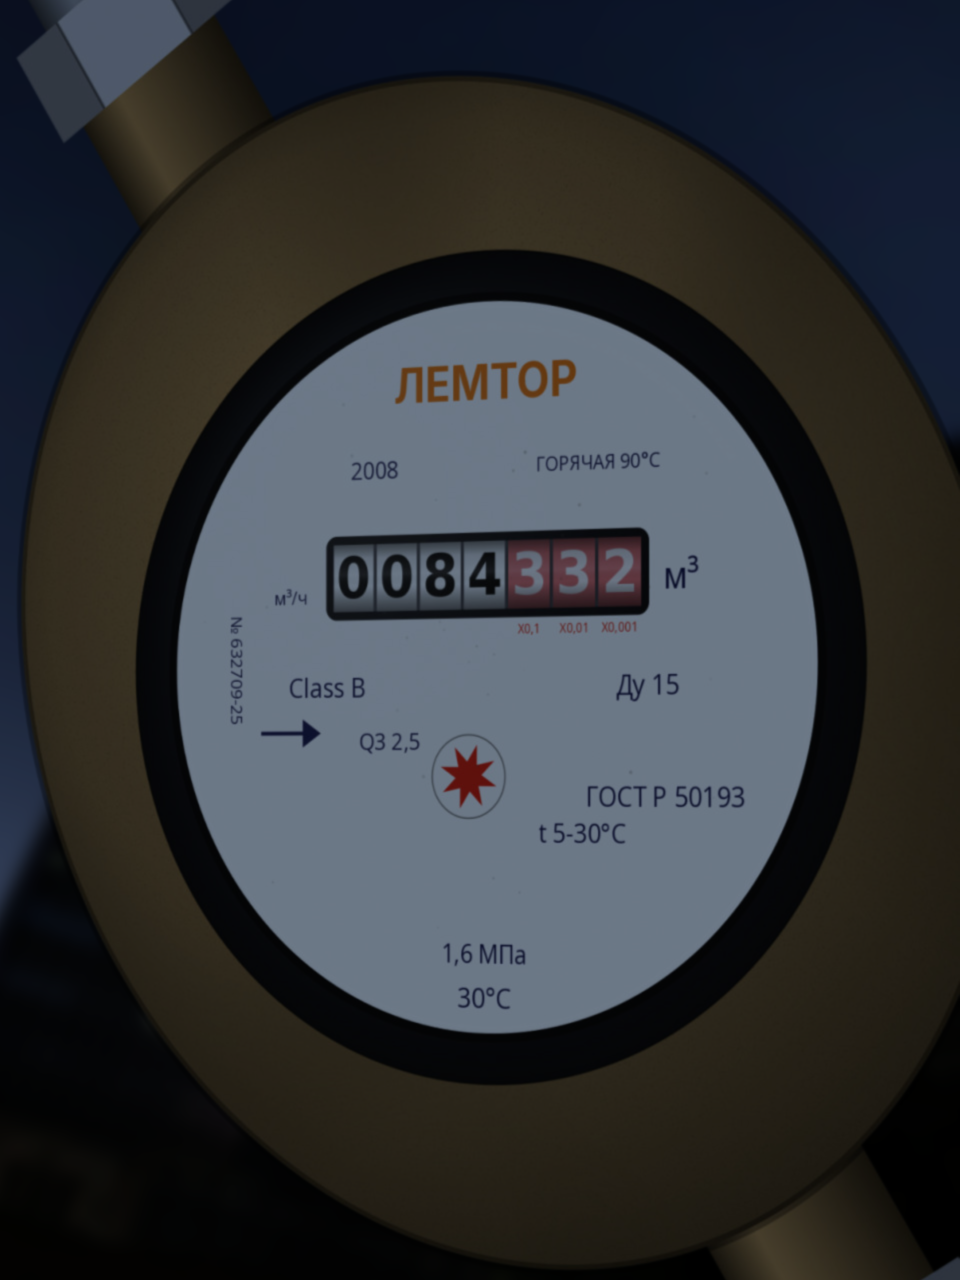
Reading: value=84.332 unit=m³
